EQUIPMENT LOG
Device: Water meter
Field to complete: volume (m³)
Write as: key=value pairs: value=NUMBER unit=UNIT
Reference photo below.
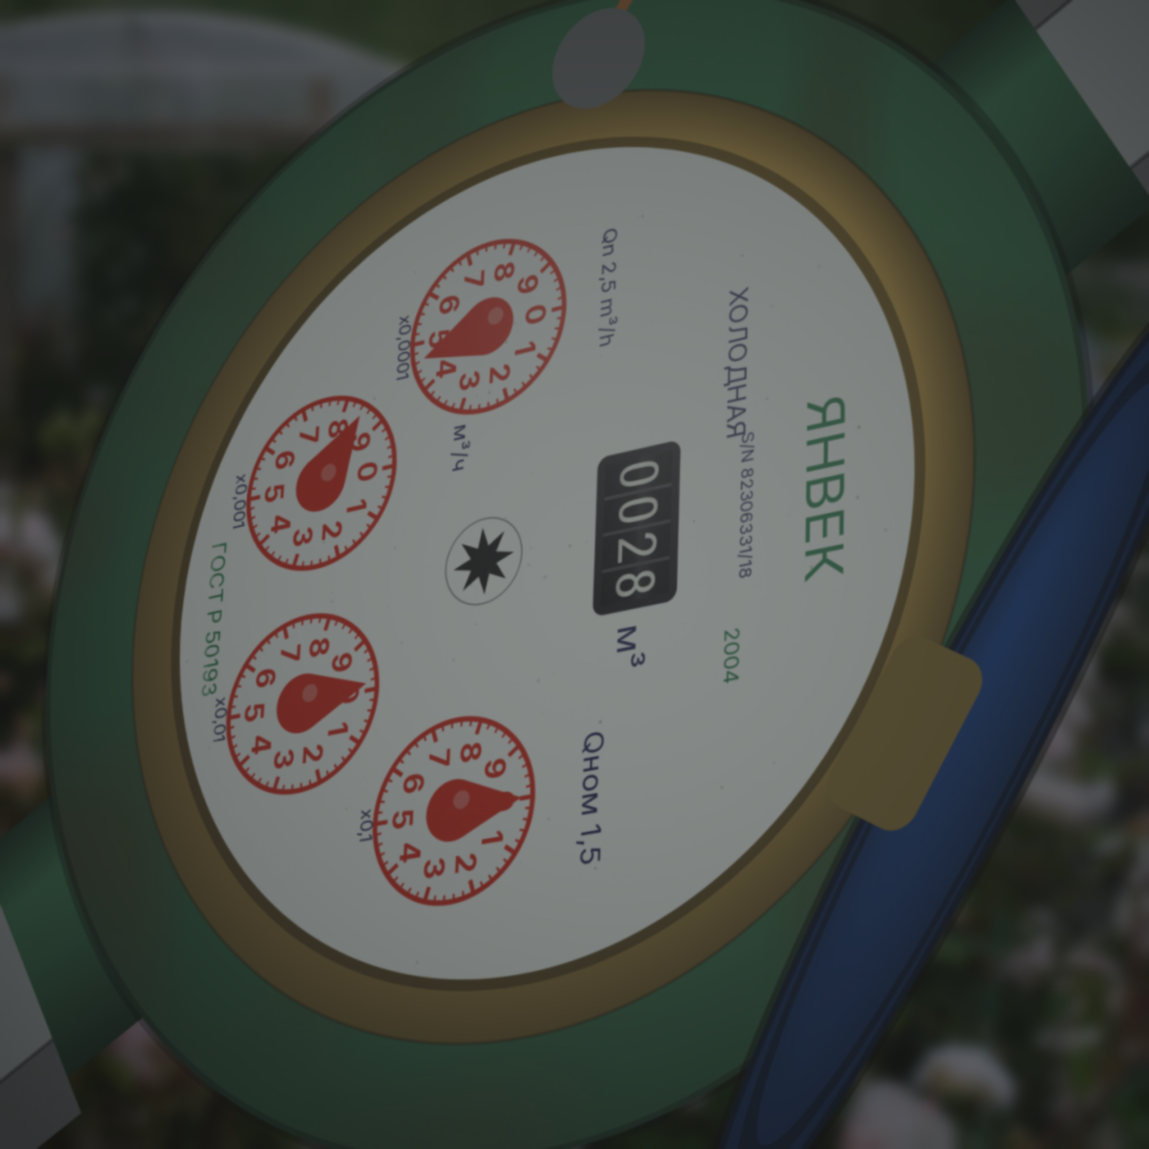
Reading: value=27.9984 unit=m³
